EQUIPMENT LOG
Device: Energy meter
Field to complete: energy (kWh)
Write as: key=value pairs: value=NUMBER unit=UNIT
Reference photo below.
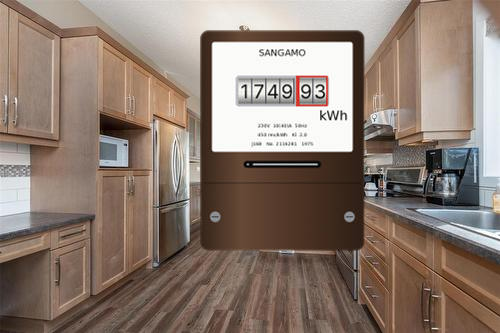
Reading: value=1749.93 unit=kWh
